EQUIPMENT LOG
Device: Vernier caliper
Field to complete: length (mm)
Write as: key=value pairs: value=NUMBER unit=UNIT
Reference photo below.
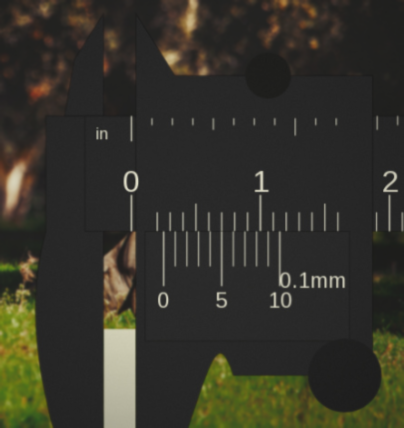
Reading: value=2.5 unit=mm
